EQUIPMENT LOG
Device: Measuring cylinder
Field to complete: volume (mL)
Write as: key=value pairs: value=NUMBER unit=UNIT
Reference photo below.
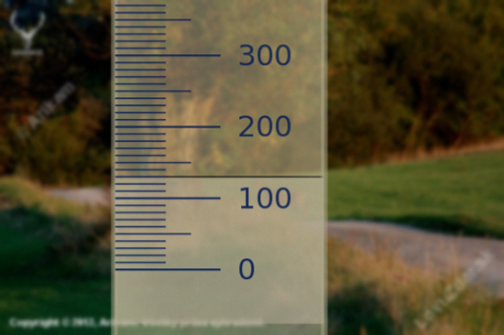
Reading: value=130 unit=mL
